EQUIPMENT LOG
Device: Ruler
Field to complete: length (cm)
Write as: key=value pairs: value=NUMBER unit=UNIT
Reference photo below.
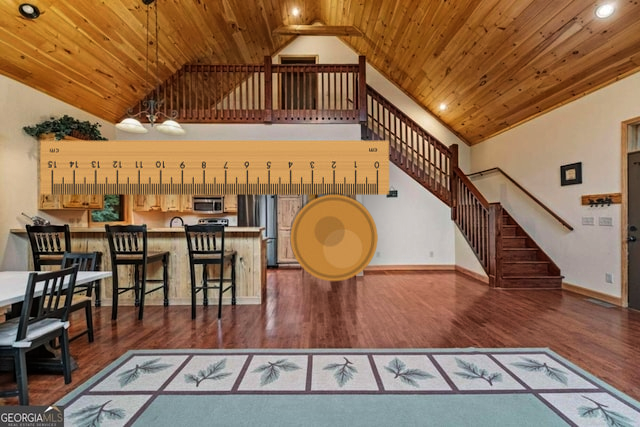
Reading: value=4 unit=cm
